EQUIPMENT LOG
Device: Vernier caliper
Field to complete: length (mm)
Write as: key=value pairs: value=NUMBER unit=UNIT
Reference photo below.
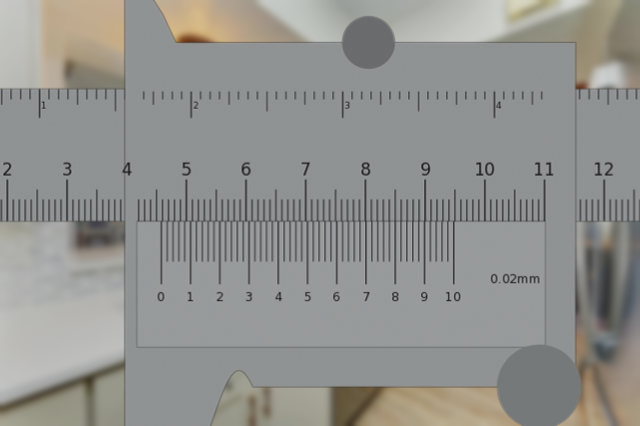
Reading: value=45.8 unit=mm
